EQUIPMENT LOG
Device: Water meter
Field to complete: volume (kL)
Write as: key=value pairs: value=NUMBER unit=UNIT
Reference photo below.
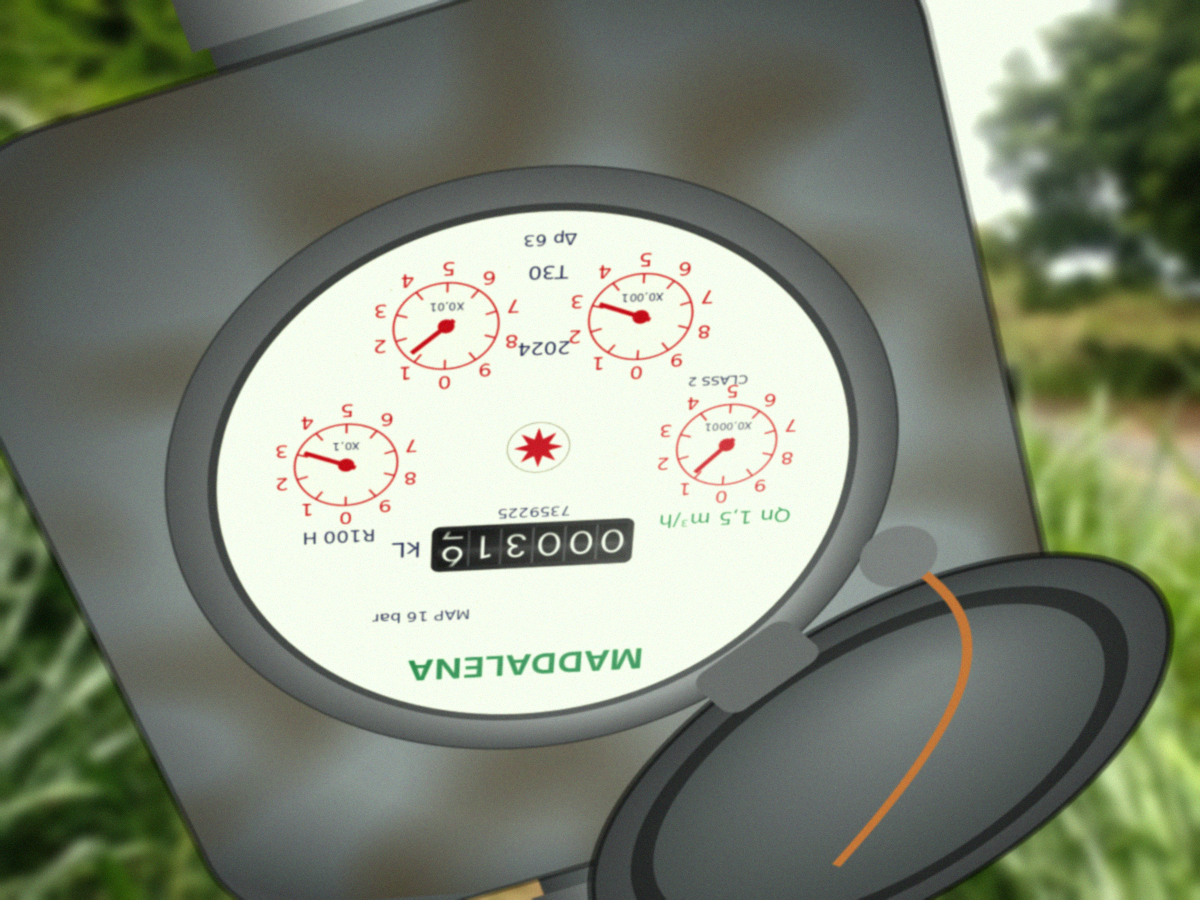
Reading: value=316.3131 unit=kL
